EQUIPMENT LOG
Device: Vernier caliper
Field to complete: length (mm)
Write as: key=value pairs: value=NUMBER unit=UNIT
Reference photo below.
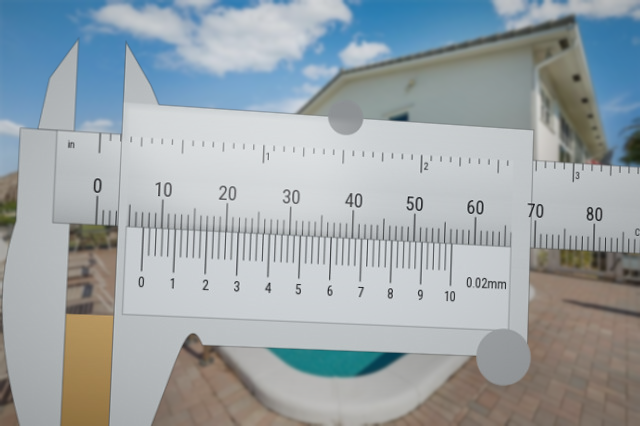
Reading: value=7.2 unit=mm
